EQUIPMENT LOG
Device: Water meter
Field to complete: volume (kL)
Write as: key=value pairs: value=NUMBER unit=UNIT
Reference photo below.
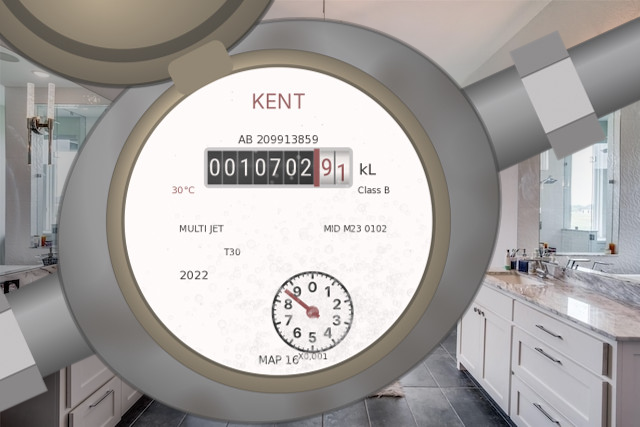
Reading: value=10702.908 unit=kL
